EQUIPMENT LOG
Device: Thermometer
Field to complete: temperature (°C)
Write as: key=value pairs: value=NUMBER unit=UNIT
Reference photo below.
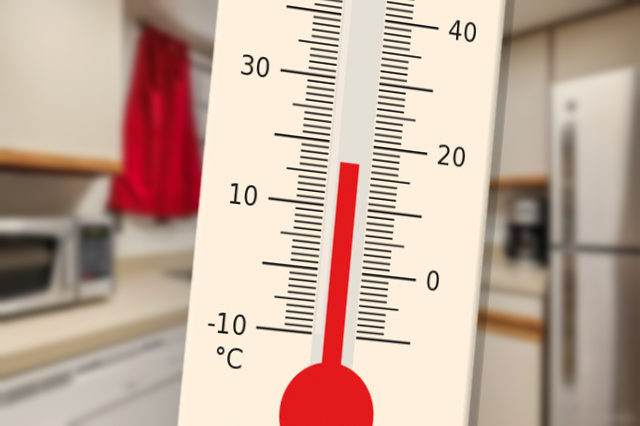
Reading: value=17 unit=°C
